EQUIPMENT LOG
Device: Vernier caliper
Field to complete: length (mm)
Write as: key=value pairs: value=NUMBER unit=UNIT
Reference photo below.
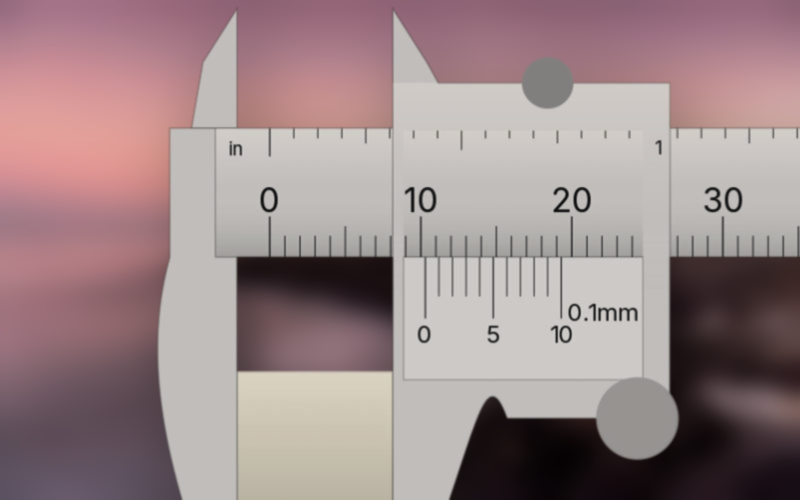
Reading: value=10.3 unit=mm
